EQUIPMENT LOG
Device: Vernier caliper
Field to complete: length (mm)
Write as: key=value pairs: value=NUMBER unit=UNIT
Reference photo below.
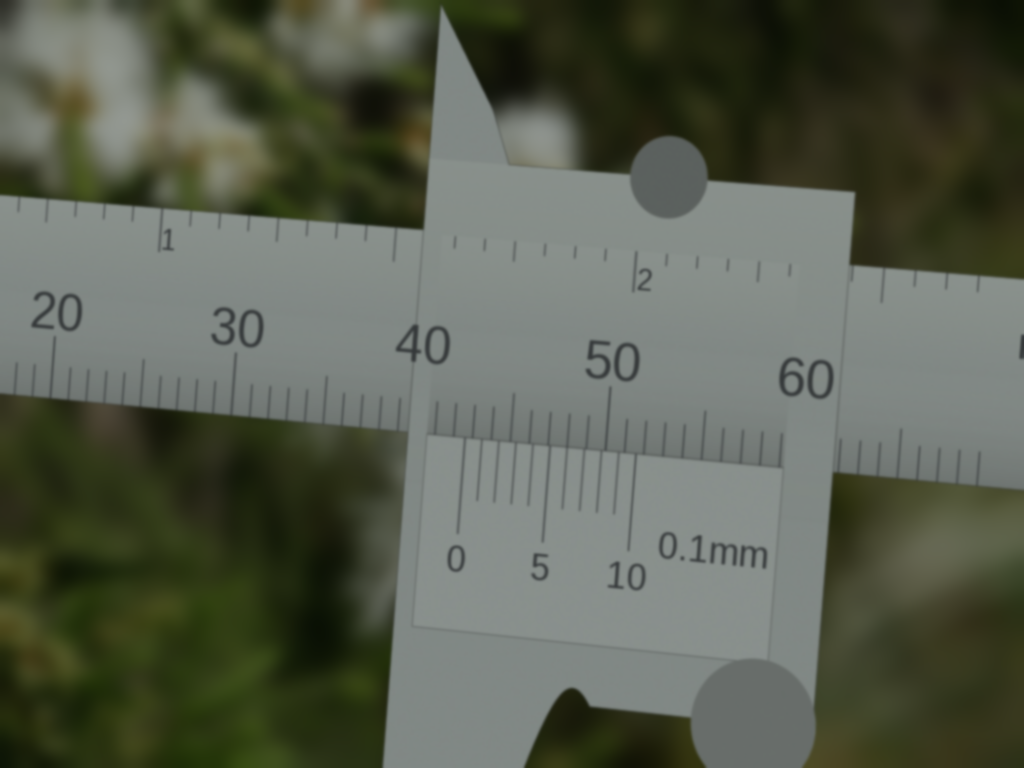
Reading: value=42.6 unit=mm
